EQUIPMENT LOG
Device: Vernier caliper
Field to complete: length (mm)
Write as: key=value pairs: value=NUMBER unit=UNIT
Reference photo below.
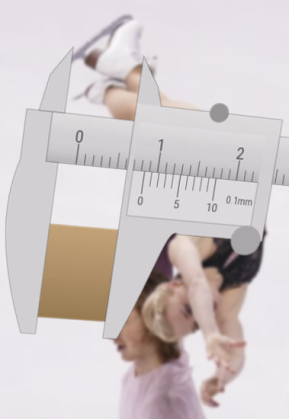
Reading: value=8.4 unit=mm
